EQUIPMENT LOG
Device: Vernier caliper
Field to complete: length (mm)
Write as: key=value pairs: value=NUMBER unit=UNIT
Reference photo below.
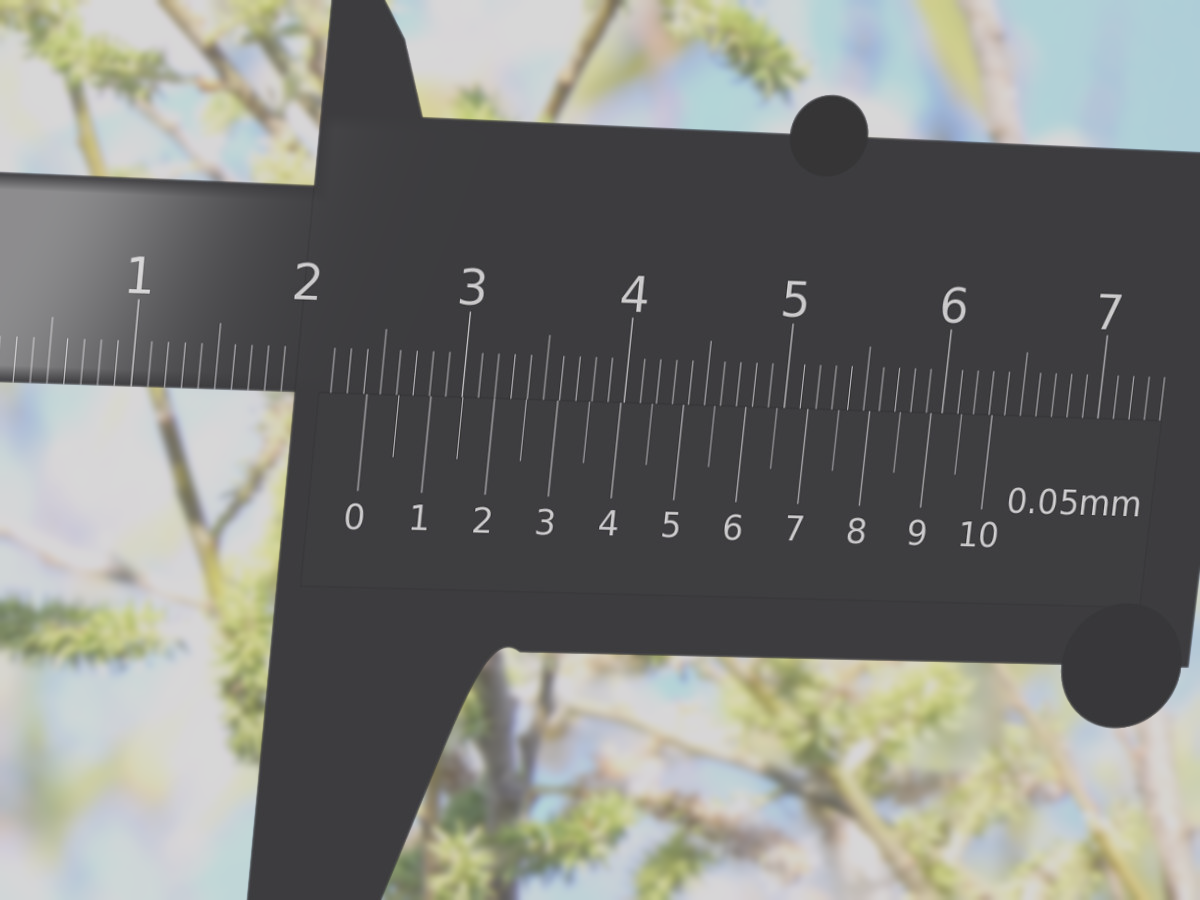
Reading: value=24.2 unit=mm
